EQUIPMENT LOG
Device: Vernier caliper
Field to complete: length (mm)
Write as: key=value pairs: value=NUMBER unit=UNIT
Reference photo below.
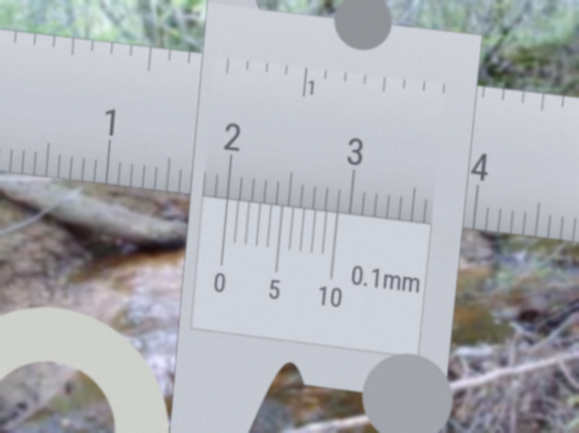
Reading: value=20.0 unit=mm
